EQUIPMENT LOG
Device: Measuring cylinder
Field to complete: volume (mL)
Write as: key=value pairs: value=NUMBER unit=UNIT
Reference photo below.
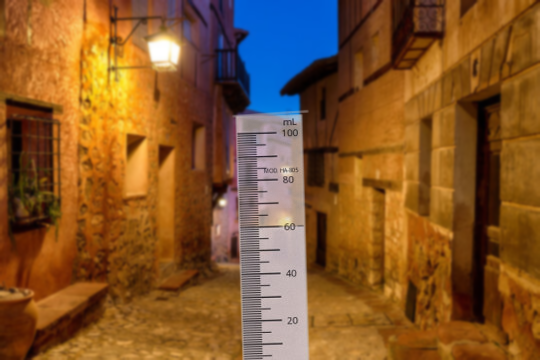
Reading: value=60 unit=mL
